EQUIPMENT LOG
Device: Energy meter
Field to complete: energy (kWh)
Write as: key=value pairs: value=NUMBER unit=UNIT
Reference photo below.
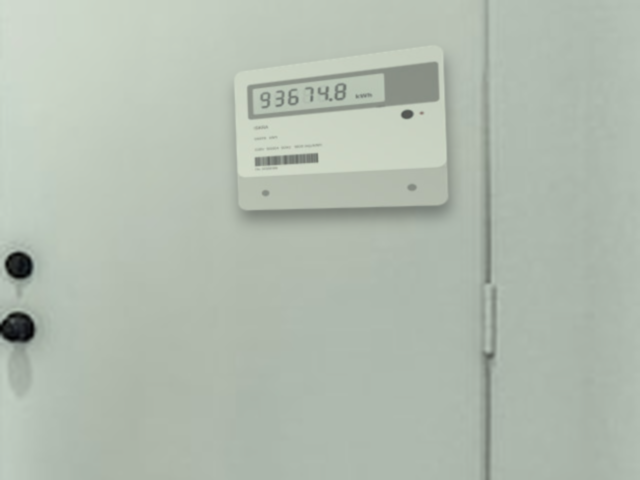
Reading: value=93674.8 unit=kWh
